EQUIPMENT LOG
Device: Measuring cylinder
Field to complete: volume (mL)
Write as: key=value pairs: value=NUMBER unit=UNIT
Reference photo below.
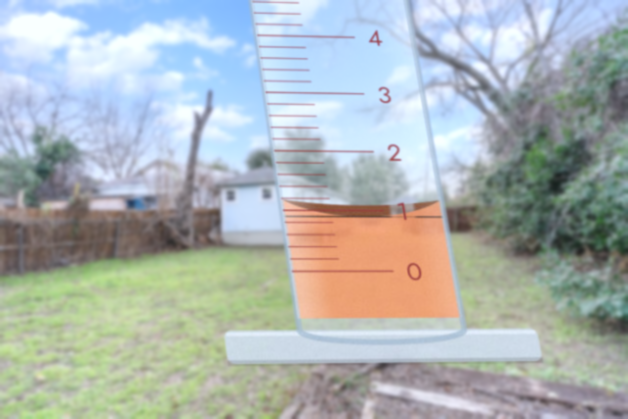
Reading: value=0.9 unit=mL
